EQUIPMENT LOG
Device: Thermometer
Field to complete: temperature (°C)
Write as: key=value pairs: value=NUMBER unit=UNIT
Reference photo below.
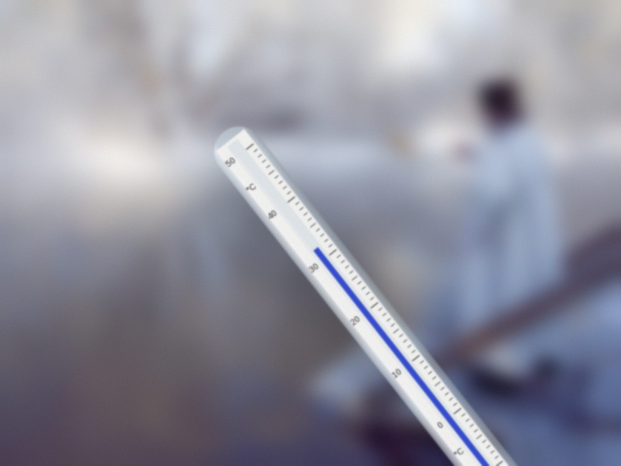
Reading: value=32 unit=°C
